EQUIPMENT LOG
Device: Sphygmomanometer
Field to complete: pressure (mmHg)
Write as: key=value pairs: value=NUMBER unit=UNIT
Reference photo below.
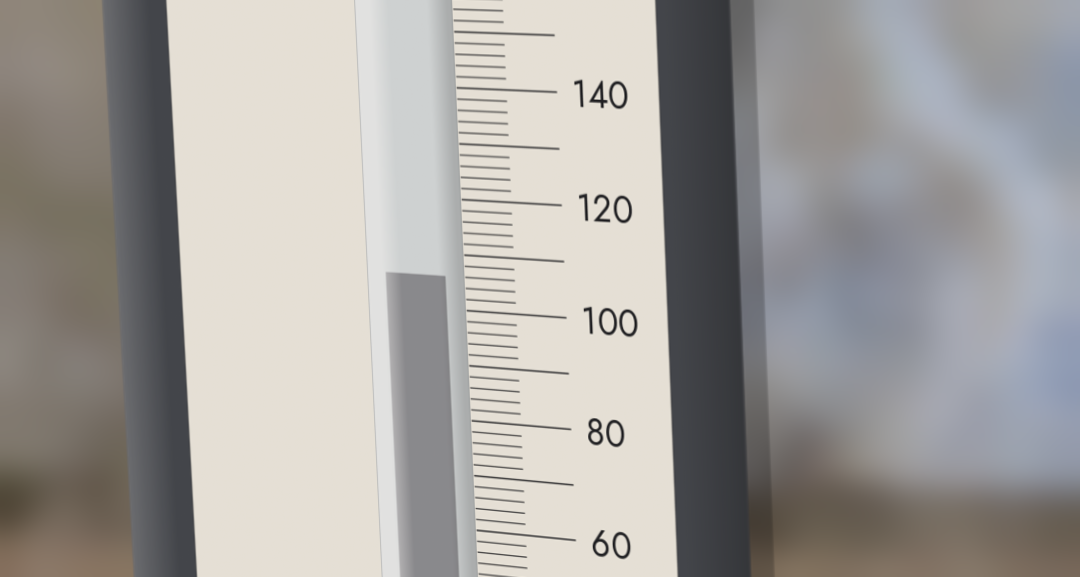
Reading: value=106 unit=mmHg
